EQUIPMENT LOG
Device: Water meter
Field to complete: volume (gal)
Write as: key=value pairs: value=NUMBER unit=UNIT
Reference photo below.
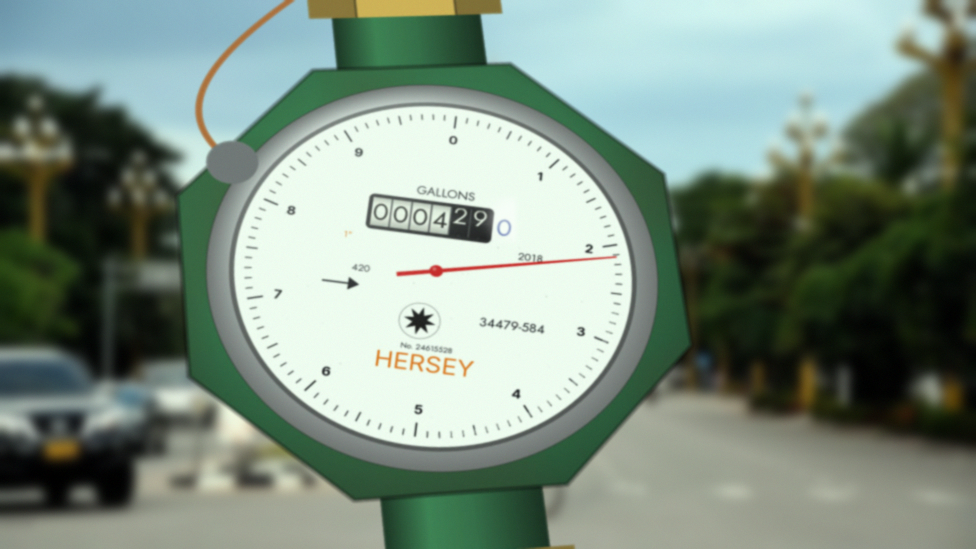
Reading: value=4292.1 unit=gal
